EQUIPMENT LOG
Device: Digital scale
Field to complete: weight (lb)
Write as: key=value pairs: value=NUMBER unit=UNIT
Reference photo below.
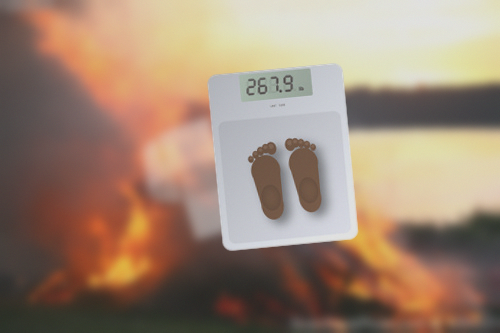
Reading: value=267.9 unit=lb
